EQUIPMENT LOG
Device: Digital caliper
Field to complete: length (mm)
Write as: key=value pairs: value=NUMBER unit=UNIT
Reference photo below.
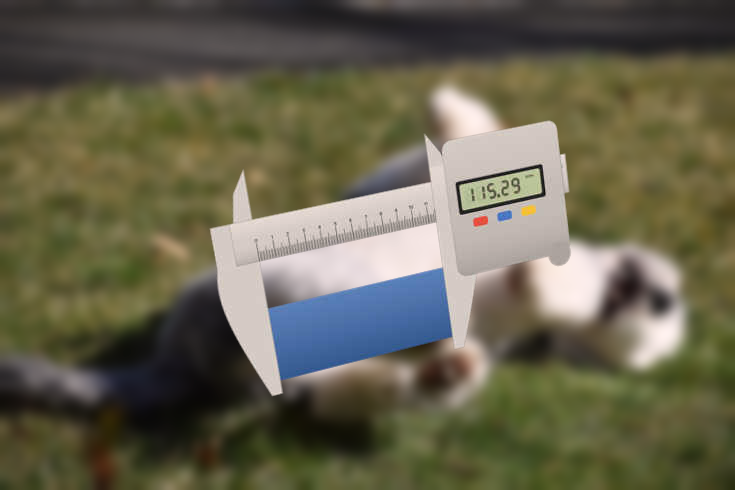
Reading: value=115.29 unit=mm
